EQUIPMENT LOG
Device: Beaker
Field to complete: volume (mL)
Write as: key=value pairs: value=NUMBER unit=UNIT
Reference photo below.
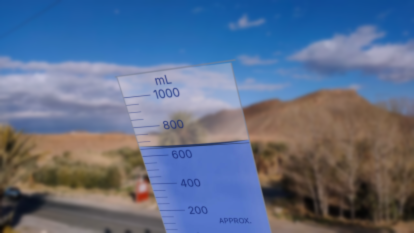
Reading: value=650 unit=mL
